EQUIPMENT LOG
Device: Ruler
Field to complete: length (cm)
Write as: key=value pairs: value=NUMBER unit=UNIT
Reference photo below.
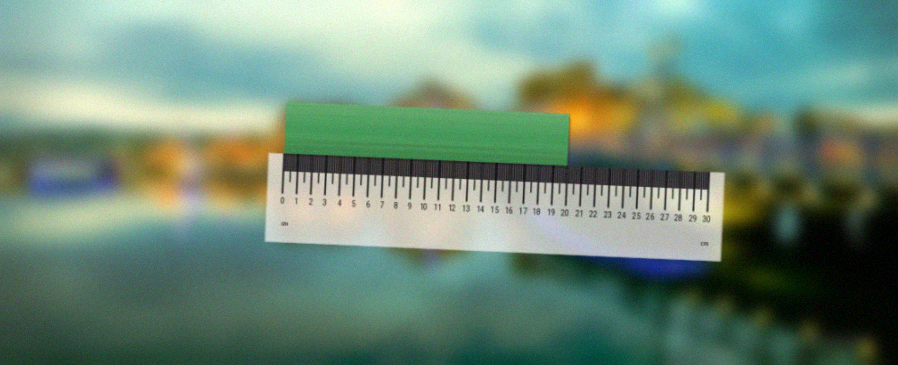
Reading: value=20 unit=cm
